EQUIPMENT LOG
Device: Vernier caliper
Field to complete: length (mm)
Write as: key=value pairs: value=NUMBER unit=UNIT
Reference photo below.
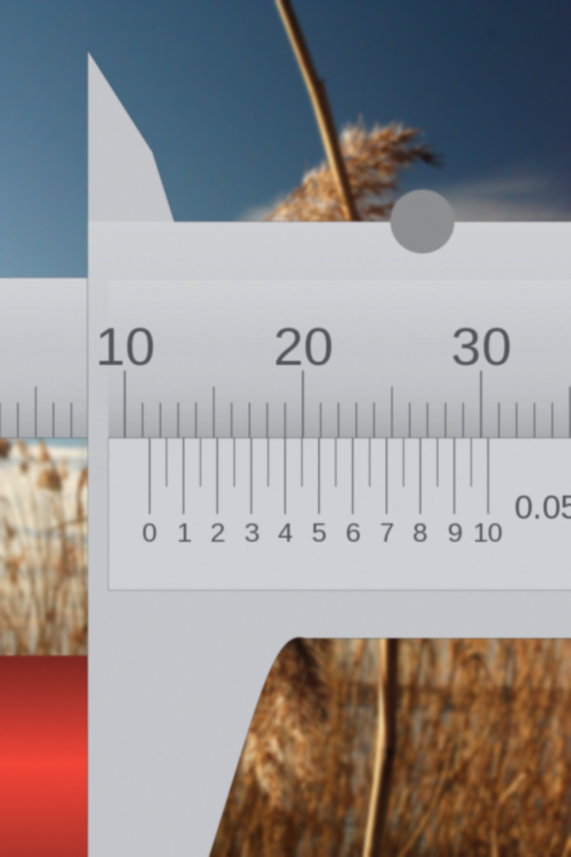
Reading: value=11.4 unit=mm
